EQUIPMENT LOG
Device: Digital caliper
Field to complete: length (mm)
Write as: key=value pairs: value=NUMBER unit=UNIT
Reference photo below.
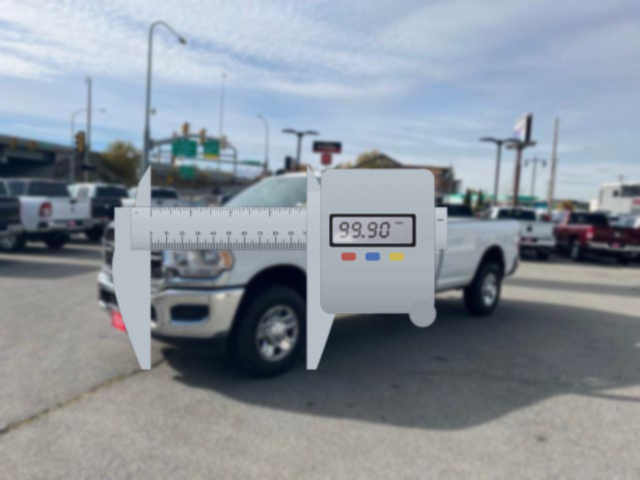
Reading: value=99.90 unit=mm
